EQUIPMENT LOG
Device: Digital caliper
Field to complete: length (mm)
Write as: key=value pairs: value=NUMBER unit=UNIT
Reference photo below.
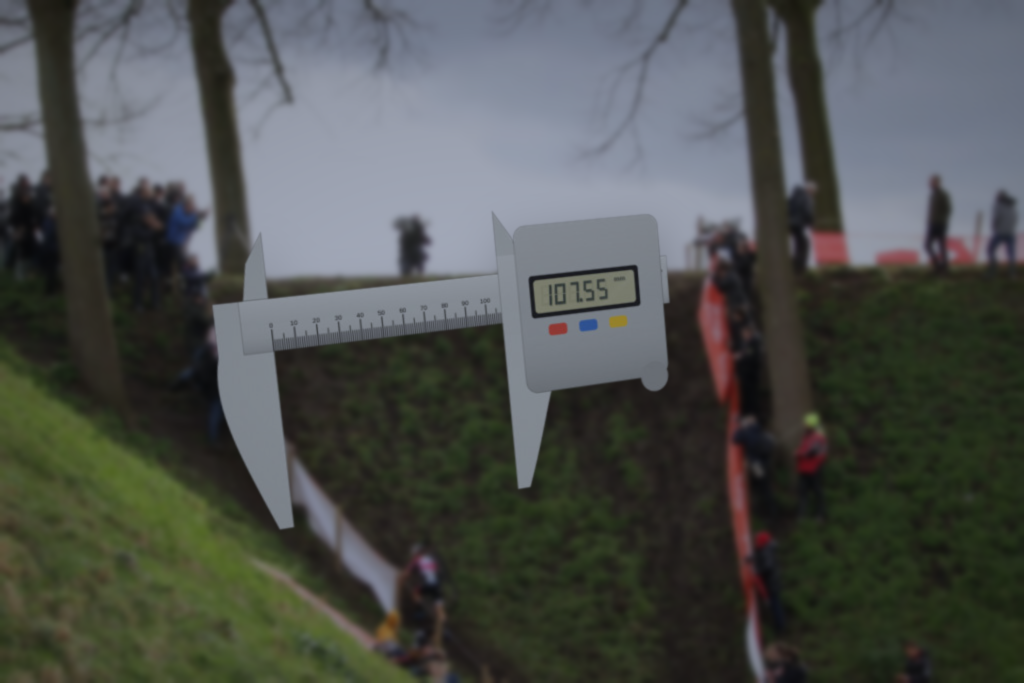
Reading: value=107.55 unit=mm
